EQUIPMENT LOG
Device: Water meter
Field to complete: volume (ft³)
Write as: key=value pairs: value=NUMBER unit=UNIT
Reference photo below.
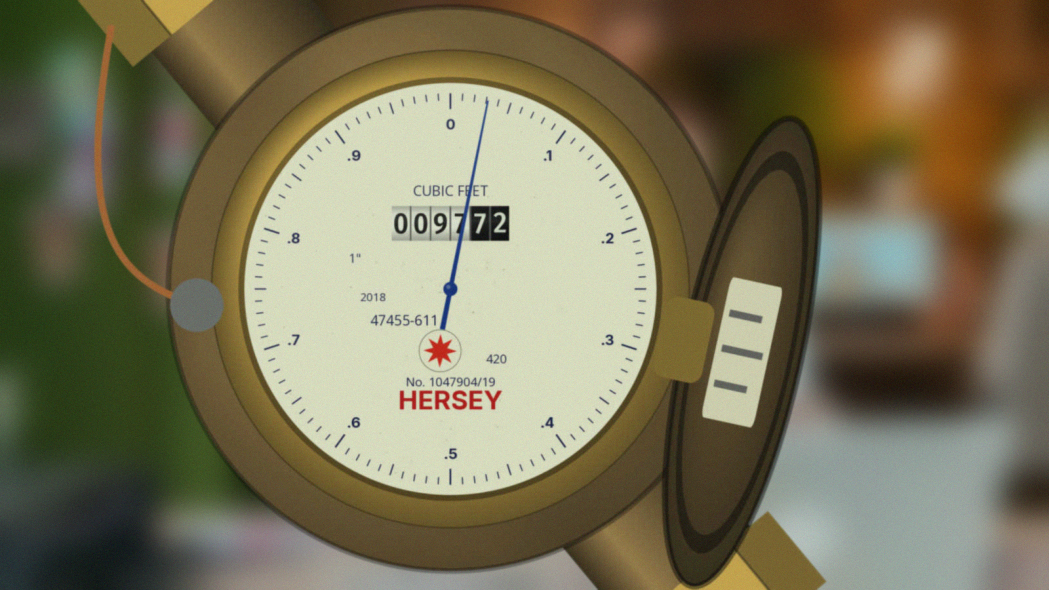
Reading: value=9772.03 unit=ft³
